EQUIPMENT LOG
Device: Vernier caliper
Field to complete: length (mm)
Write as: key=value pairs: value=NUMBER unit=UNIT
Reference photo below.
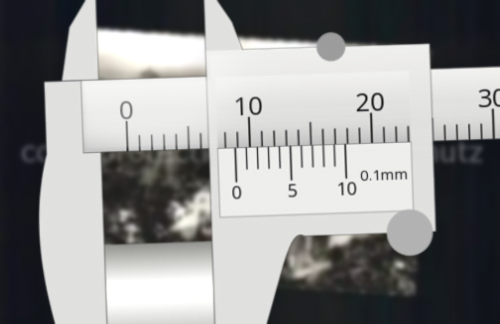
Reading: value=8.8 unit=mm
